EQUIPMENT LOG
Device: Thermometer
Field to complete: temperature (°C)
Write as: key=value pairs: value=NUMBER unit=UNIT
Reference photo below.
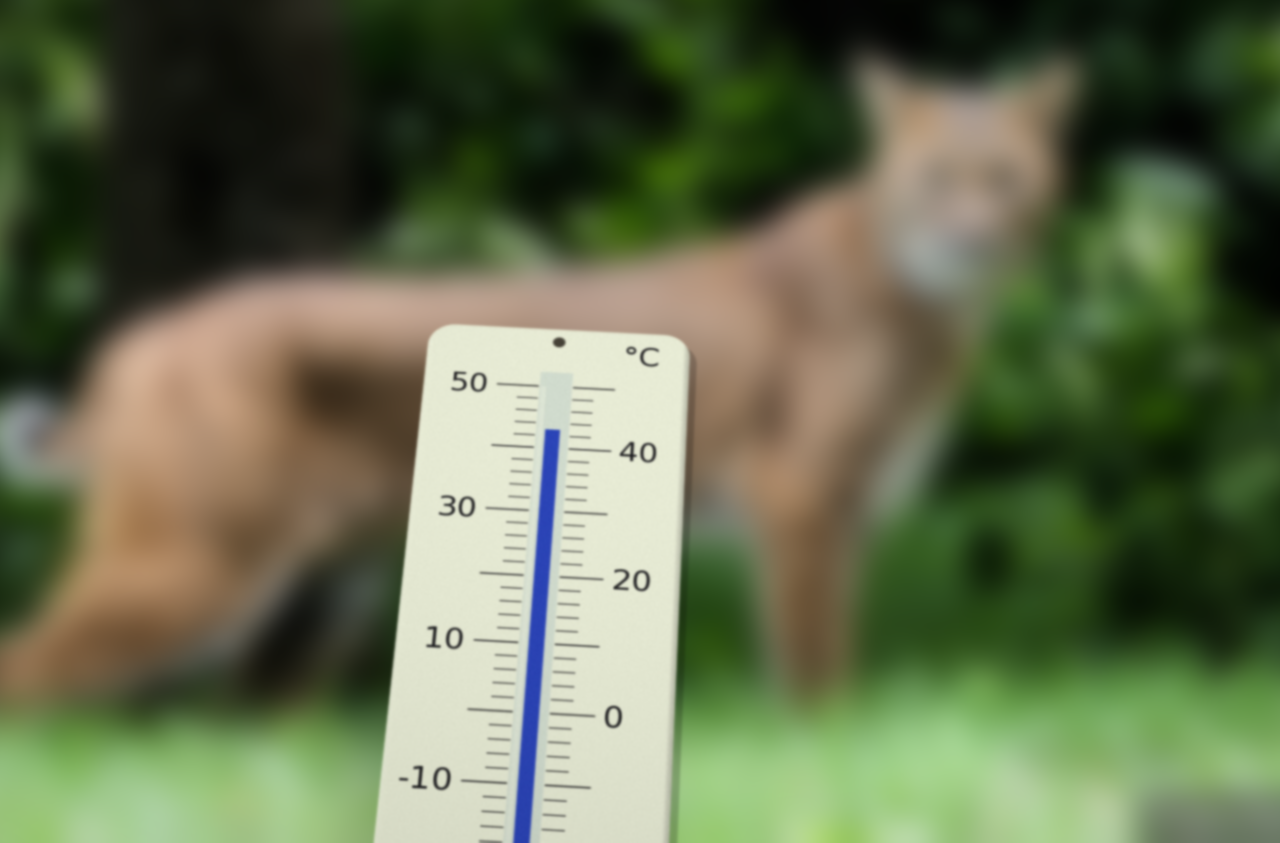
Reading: value=43 unit=°C
